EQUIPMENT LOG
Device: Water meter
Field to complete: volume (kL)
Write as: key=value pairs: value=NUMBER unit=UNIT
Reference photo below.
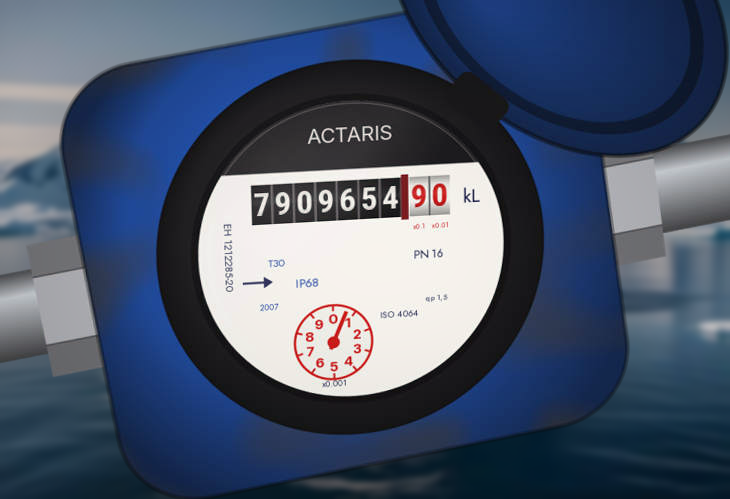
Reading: value=7909654.900 unit=kL
